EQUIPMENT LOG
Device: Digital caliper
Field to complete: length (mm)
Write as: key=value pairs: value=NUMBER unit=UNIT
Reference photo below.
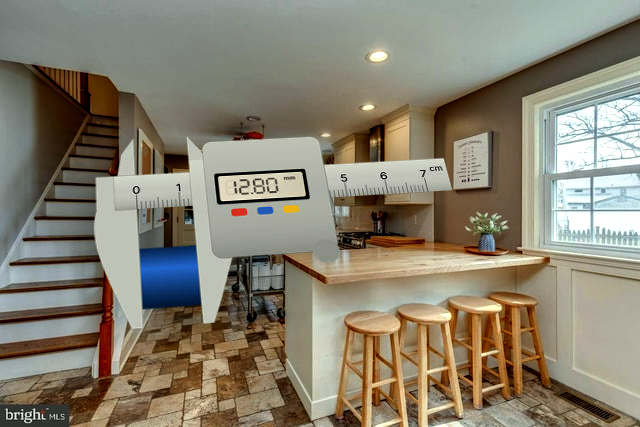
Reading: value=12.80 unit=mm
